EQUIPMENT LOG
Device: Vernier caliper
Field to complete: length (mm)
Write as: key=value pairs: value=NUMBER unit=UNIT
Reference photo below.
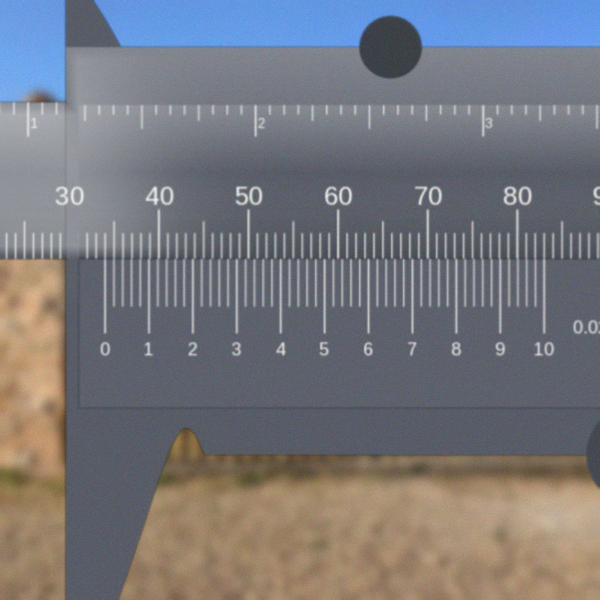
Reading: value=34.0 unit=mm
